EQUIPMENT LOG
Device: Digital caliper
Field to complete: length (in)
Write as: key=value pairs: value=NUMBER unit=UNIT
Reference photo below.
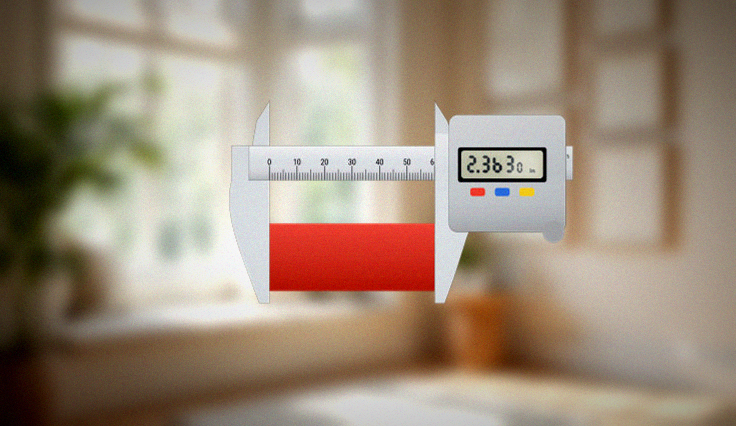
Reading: value=2.3630 unit=in
